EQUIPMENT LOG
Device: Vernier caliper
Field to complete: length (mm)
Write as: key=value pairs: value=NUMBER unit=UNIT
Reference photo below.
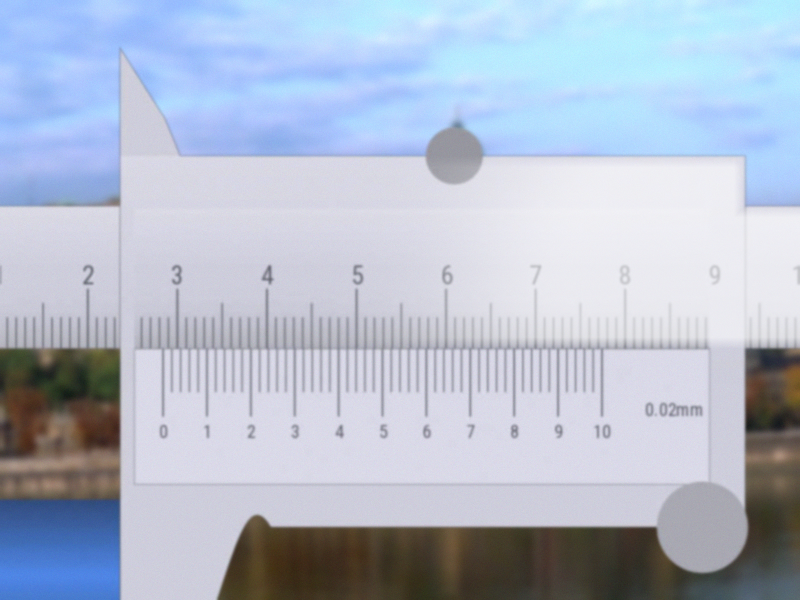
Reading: value=28.4 unit=mm
